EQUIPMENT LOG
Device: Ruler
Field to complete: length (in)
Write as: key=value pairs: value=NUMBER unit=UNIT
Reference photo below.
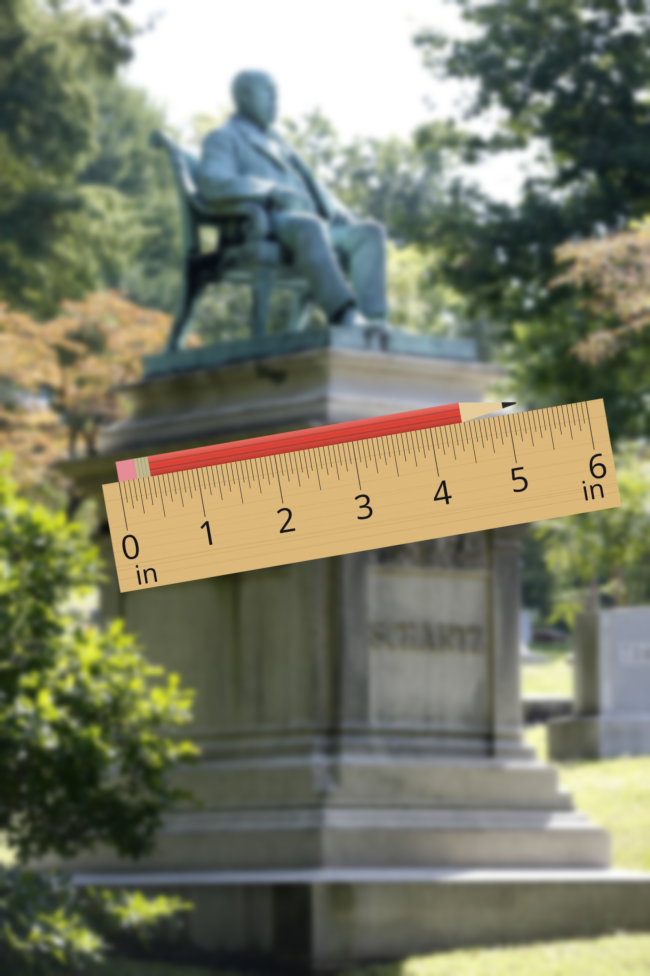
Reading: value=5.125 unit=in
